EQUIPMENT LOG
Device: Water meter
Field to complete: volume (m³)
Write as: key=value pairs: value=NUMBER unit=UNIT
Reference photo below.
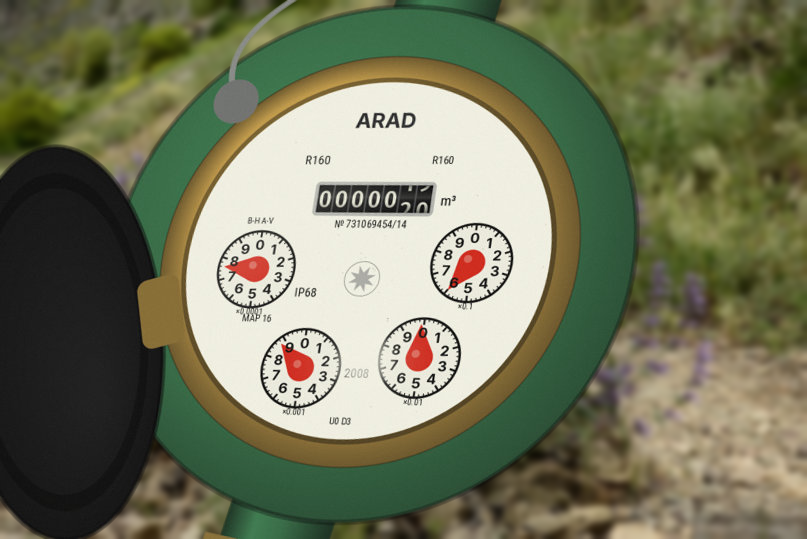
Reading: value=19.5987 unit=m³
